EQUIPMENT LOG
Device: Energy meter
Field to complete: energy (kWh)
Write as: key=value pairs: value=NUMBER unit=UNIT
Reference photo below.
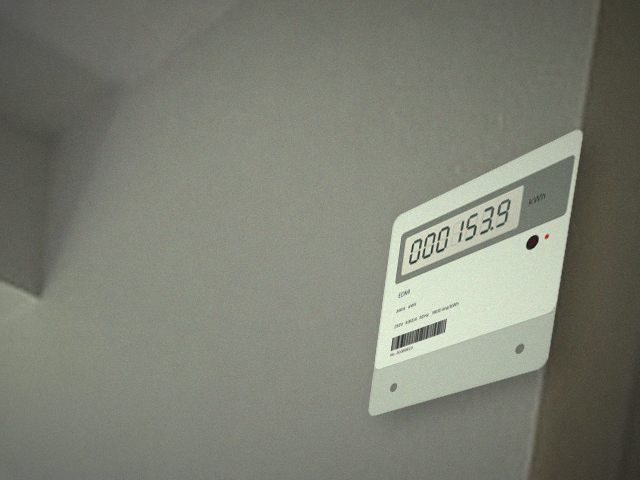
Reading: value=153.9 unit=kWh
